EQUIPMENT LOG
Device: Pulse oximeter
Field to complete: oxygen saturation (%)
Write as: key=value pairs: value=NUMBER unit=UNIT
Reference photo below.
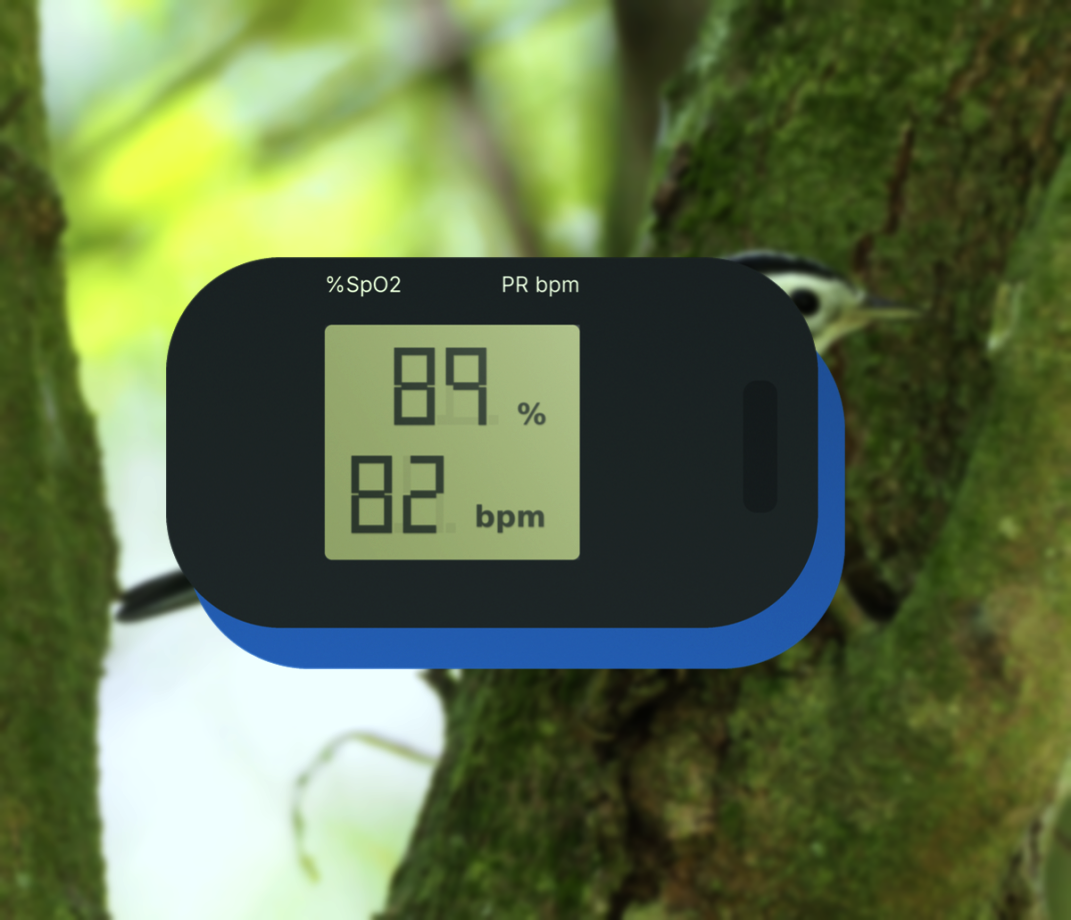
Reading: value=89 unit=%
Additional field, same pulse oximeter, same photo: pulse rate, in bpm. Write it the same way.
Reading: value=82 unit=bpm
